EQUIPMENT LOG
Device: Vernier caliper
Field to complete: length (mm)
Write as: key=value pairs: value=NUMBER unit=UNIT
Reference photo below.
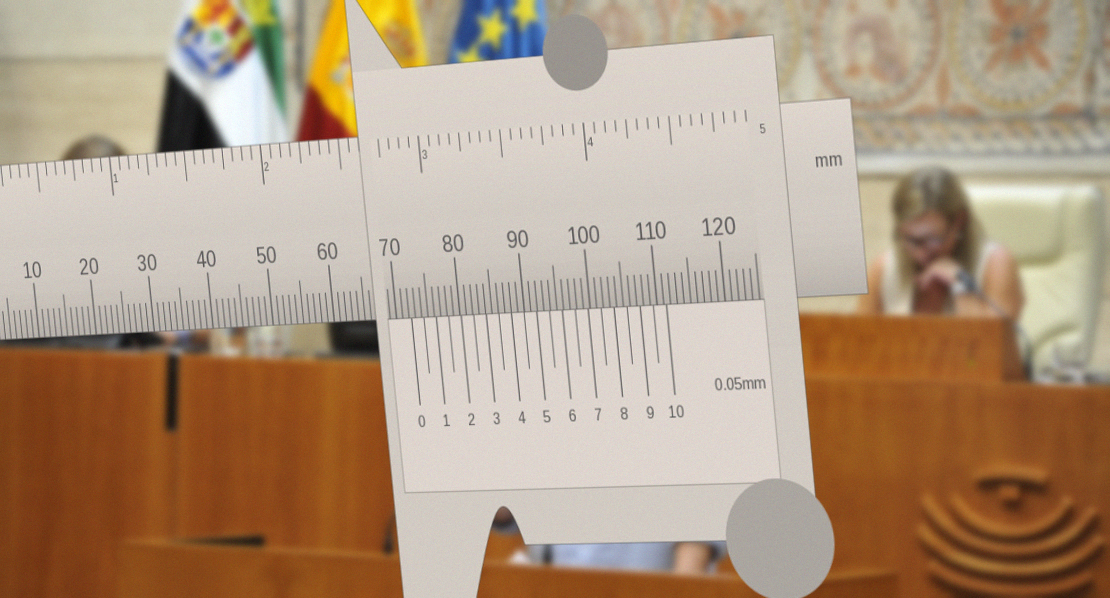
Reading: value=72.4 unit=mm
